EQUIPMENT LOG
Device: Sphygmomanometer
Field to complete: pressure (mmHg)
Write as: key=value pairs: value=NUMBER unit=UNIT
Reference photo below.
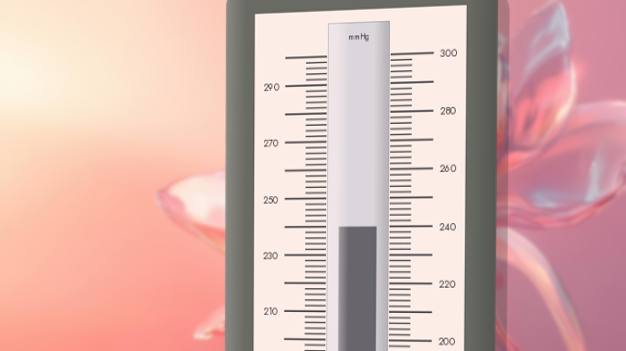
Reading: value=240 unit=mmHg
